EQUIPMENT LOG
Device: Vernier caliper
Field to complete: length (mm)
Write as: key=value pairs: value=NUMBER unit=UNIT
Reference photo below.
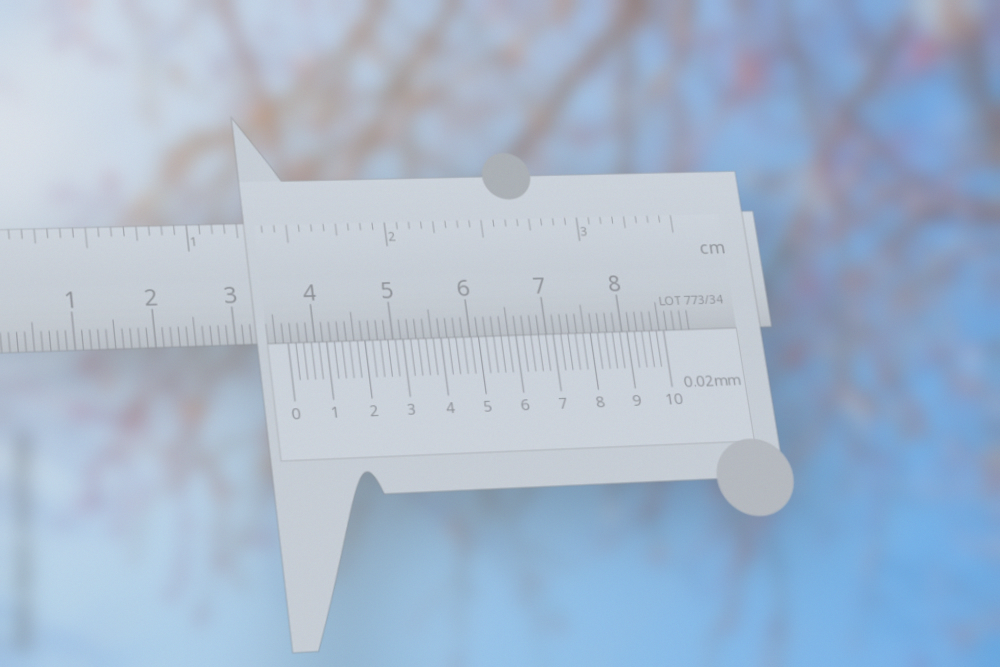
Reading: value=36.6 unit=mm
